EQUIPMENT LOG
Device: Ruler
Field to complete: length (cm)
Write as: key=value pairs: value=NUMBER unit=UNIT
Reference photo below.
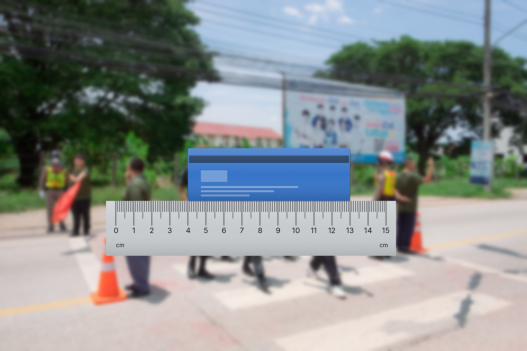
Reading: value=9 unit=cm
